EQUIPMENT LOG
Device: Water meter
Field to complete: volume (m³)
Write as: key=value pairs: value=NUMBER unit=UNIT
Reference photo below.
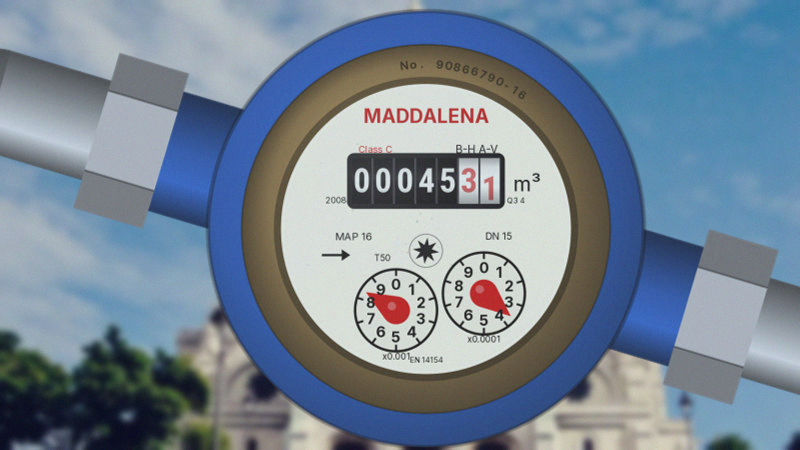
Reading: value=45.3083 unit=m³
